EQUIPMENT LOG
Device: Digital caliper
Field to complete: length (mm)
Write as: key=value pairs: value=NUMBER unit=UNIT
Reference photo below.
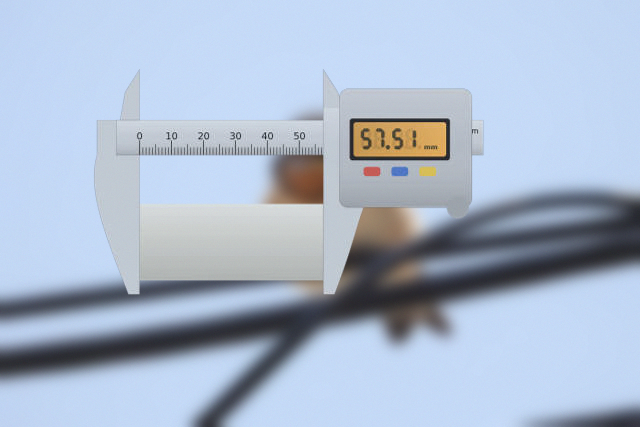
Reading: value=57.51 unit=mm
